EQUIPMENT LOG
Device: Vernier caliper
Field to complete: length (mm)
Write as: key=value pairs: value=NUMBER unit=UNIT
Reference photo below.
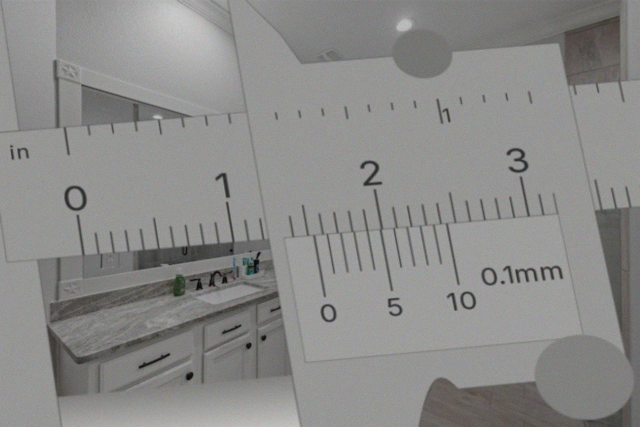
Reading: value=15.4 unit=mm
